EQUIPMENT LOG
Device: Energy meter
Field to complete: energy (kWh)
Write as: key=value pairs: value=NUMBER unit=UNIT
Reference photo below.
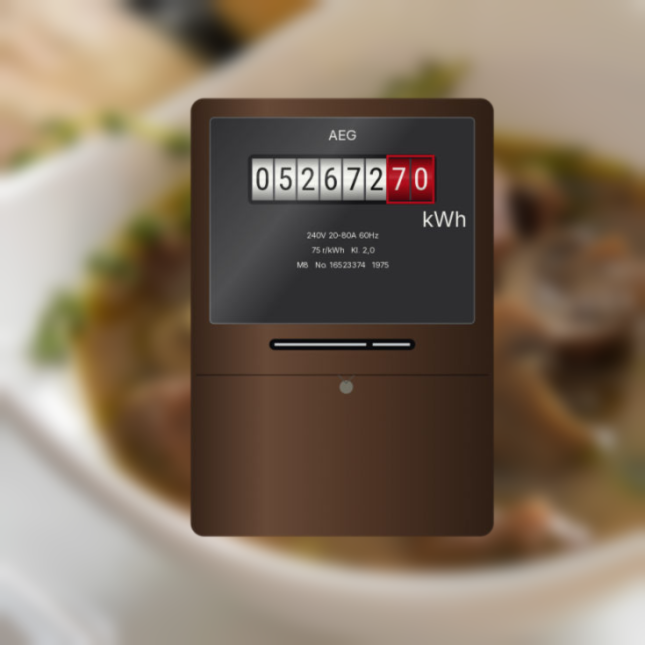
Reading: value=52672.70 unit=kWh
